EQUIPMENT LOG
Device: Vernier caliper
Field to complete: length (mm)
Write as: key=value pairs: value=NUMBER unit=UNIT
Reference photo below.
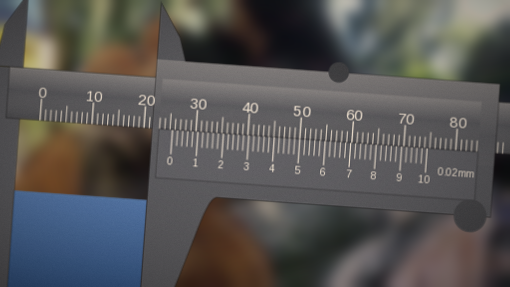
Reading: value=25.5 unit=mm
